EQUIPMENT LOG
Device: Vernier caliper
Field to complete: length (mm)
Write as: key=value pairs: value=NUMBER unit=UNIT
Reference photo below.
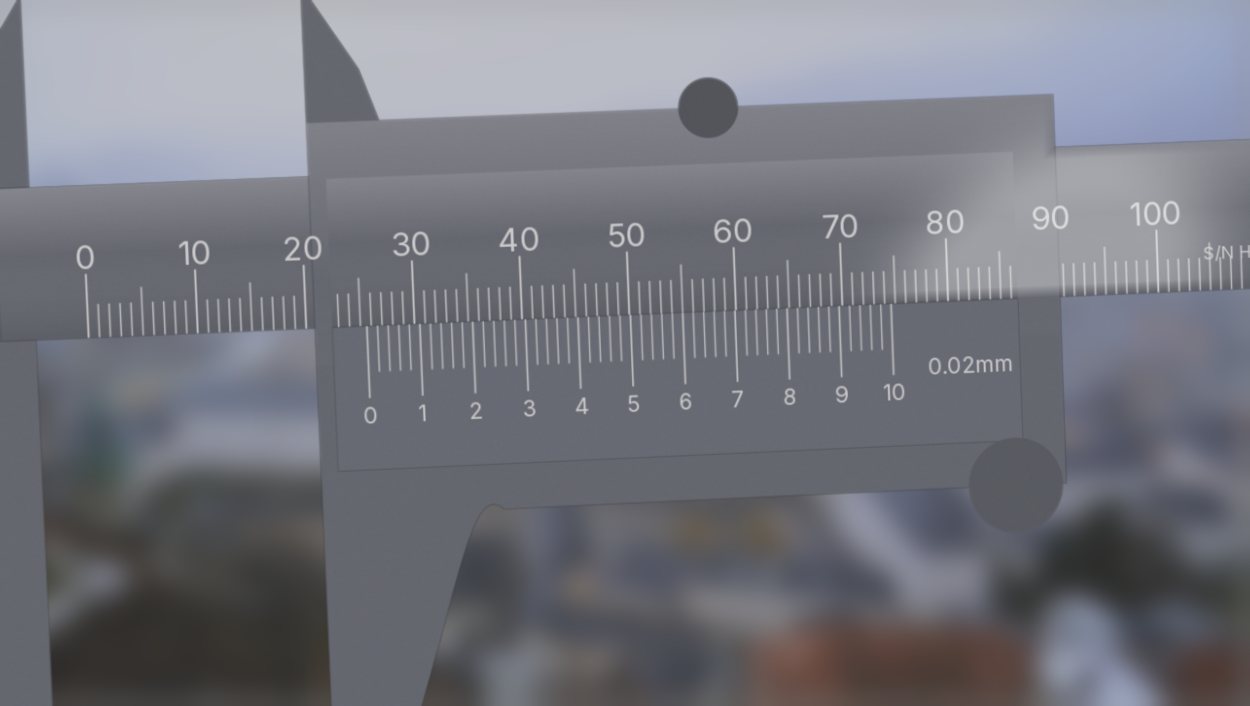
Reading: value=25.6 unit=mm
